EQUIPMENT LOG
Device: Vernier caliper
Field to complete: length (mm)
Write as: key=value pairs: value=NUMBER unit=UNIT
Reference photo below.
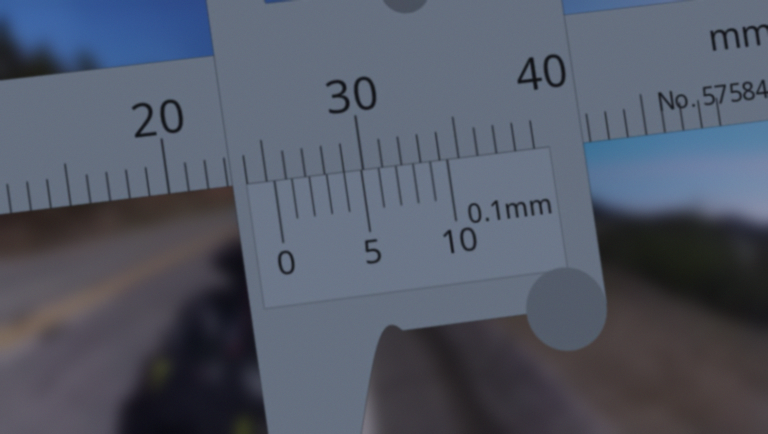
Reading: value=25.4 unit=mm
